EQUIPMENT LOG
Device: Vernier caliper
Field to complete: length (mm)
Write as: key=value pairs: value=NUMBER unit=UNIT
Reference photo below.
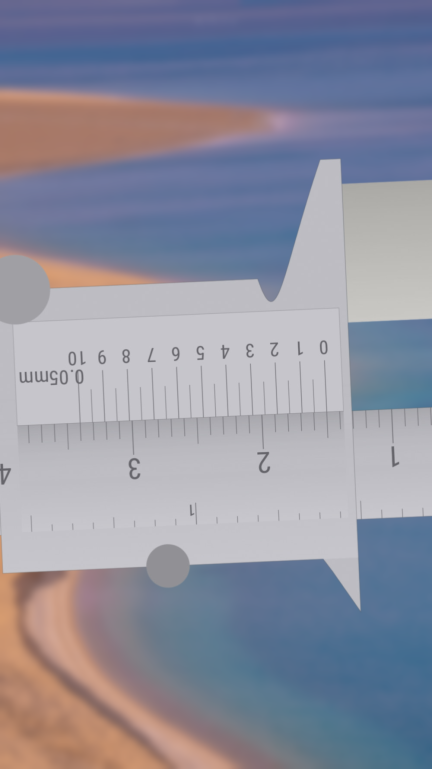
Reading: value=15.0 unit=mm
